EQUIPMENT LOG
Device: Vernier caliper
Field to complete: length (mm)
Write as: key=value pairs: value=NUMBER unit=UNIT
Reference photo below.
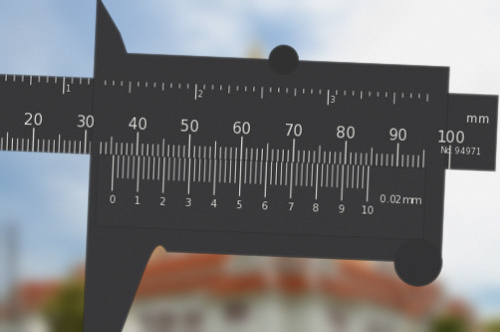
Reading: value=35.5 unit=mm
